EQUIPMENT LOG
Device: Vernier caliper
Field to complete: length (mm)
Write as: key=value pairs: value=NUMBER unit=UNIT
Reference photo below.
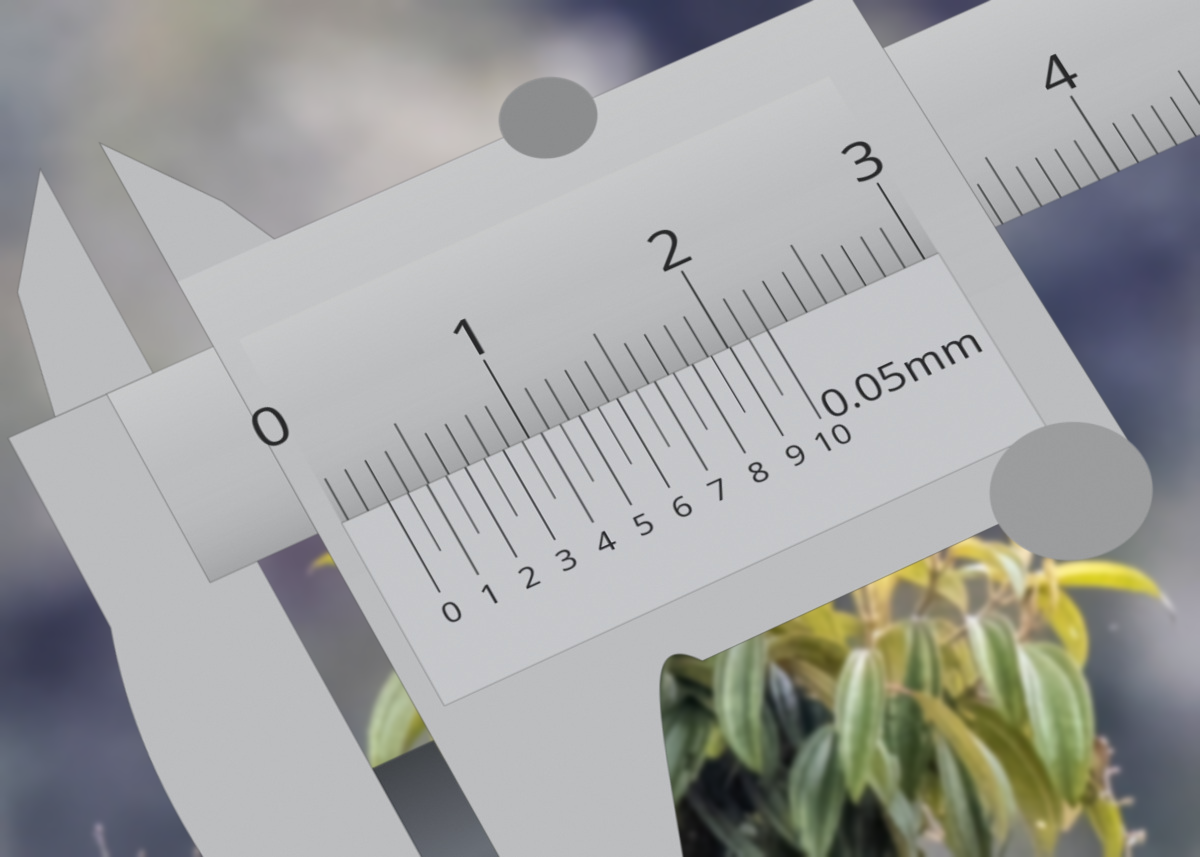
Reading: value=3.0 unit=mm
